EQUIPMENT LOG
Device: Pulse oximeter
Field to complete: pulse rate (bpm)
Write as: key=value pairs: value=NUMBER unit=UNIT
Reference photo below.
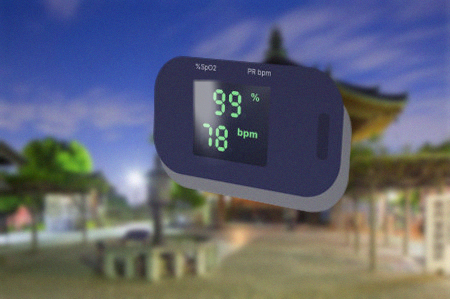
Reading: value=78 unit=bpm
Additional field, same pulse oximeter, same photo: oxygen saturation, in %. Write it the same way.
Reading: value=99 unit=%
